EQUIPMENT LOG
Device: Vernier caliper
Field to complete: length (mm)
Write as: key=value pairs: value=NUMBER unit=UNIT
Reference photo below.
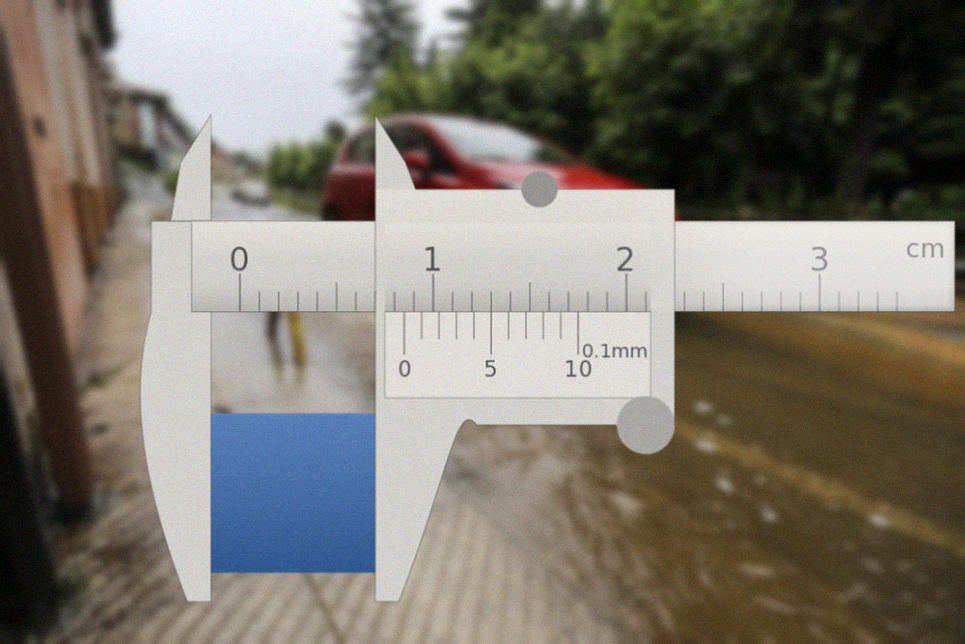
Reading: value=8.5 unit=mm
